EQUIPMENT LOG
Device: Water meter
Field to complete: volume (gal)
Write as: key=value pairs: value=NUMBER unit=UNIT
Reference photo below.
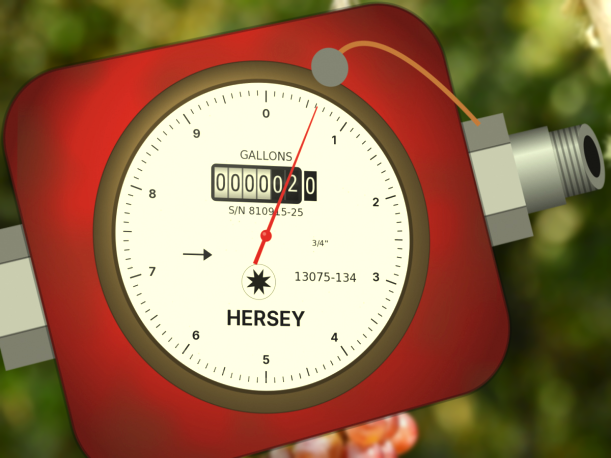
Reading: value=20.6 unit=gal
